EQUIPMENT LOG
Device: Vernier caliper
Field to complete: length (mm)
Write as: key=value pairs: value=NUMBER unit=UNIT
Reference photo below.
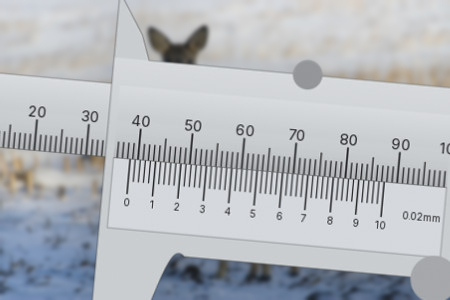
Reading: value=38.5 unit=mm
